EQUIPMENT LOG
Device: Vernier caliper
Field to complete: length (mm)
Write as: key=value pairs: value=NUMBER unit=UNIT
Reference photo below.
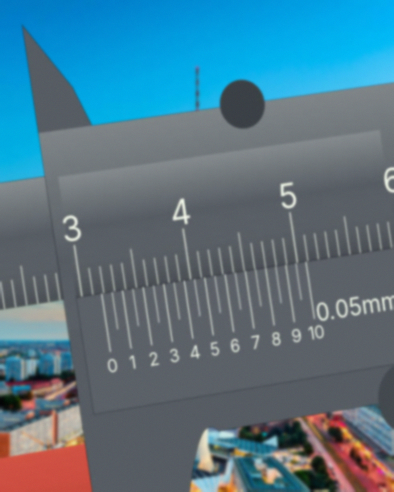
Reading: value=31.8 unit=mm
